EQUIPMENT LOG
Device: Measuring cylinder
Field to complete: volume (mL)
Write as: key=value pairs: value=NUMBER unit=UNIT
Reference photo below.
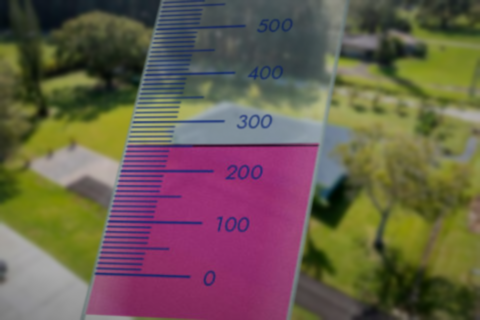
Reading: value=250 unit=mL
